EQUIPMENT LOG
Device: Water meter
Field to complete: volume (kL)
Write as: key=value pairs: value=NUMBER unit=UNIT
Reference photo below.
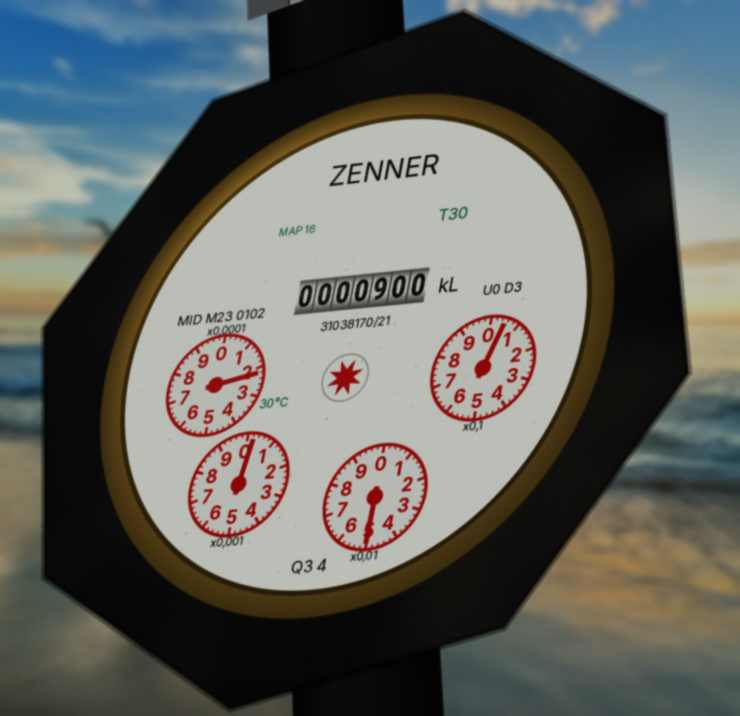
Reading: value=900.0502 unit=kL
